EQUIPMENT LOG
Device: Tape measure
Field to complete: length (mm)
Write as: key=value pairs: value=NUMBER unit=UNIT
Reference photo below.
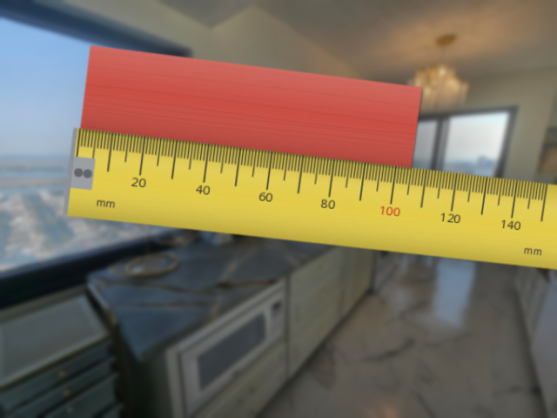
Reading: value=105 unit=mm
